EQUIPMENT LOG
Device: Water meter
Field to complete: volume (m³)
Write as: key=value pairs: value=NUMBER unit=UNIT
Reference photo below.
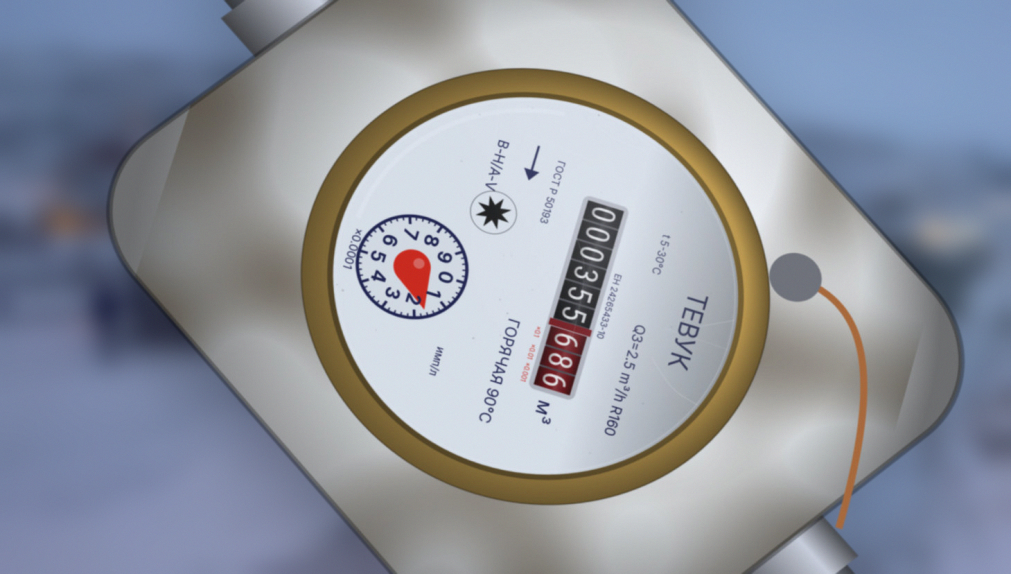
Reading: value=355.6861 unit=m³
